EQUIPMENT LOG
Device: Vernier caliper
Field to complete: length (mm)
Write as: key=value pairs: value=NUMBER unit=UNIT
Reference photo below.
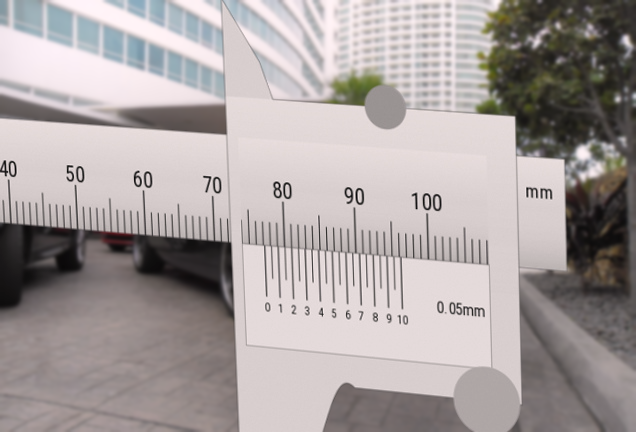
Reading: value=77.2 unit=mm
